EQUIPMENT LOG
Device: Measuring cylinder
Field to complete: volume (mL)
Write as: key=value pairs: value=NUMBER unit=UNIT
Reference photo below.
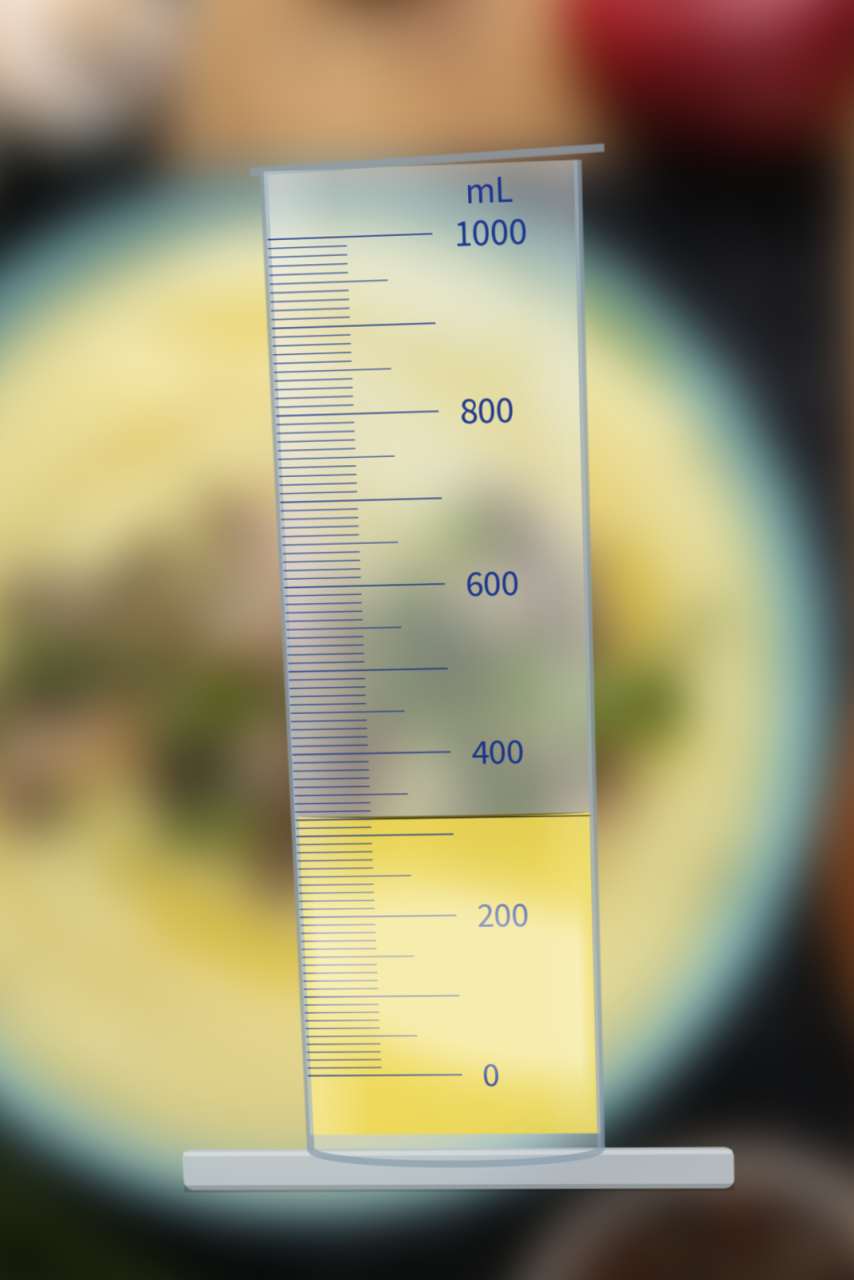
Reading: value=320 unit=mL
